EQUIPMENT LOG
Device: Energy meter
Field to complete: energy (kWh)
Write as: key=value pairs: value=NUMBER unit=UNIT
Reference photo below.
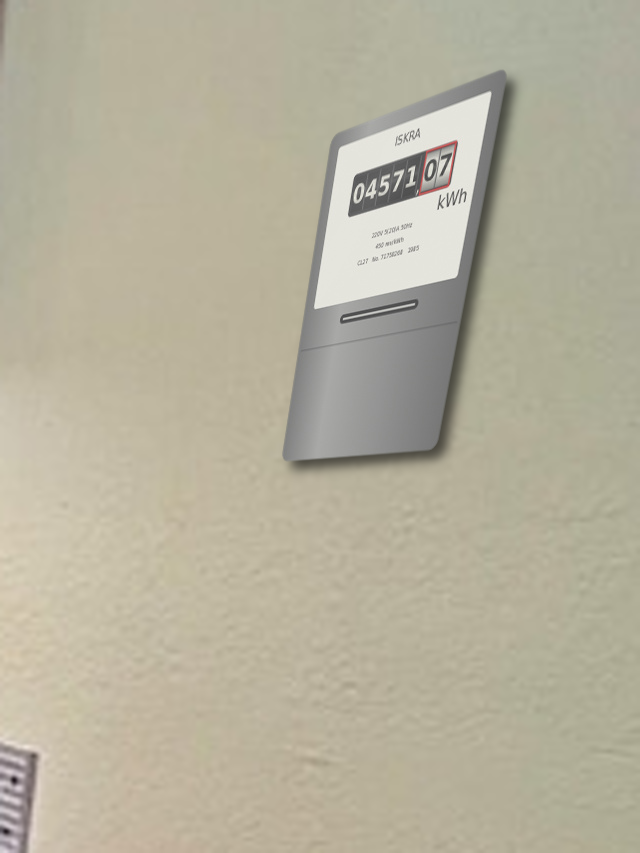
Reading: value=4571.07 unit=kWh
